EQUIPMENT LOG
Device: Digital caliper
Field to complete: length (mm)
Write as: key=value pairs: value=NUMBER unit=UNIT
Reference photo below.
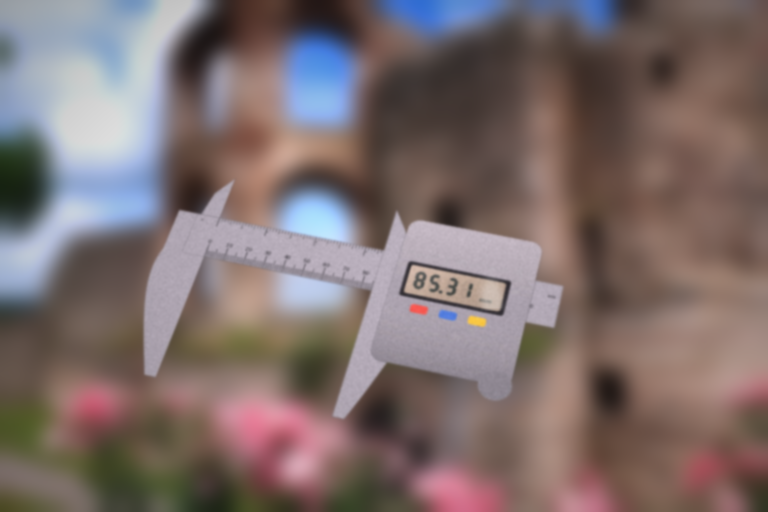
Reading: value=85.31 unit=mm
